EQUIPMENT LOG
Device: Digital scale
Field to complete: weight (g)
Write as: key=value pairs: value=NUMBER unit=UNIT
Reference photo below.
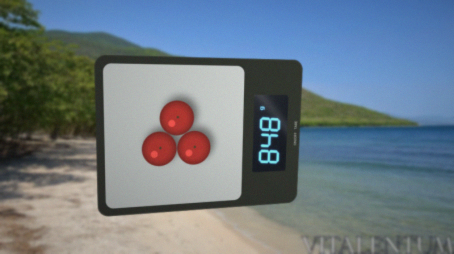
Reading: value=848 unit=g
